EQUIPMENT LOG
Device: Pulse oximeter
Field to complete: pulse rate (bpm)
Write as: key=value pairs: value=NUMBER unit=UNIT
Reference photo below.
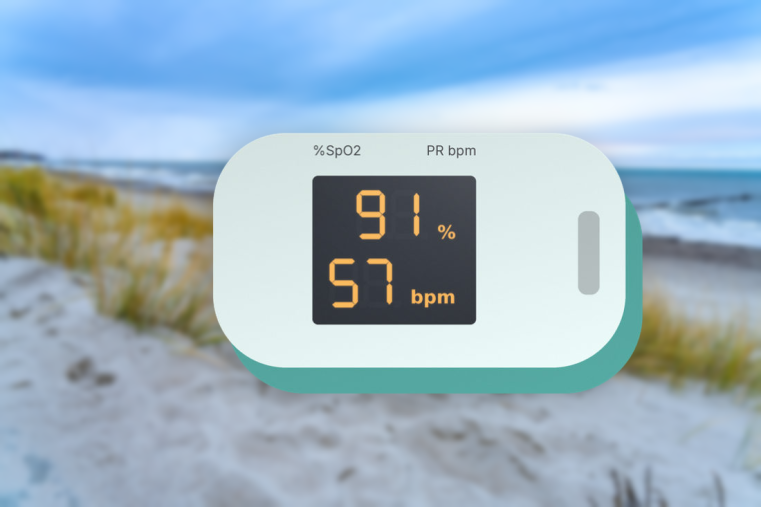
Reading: value=57 unit=bpm
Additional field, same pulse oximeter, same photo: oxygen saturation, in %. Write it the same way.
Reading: value=91 unit=%
